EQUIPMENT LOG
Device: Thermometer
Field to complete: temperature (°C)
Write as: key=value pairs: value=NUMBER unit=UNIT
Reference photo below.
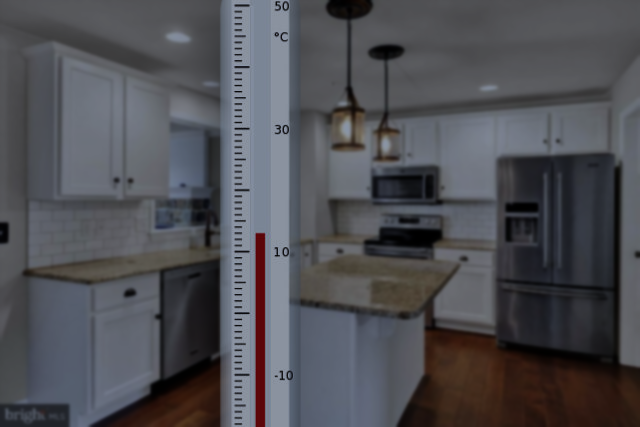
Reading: value=13 unit=°C
